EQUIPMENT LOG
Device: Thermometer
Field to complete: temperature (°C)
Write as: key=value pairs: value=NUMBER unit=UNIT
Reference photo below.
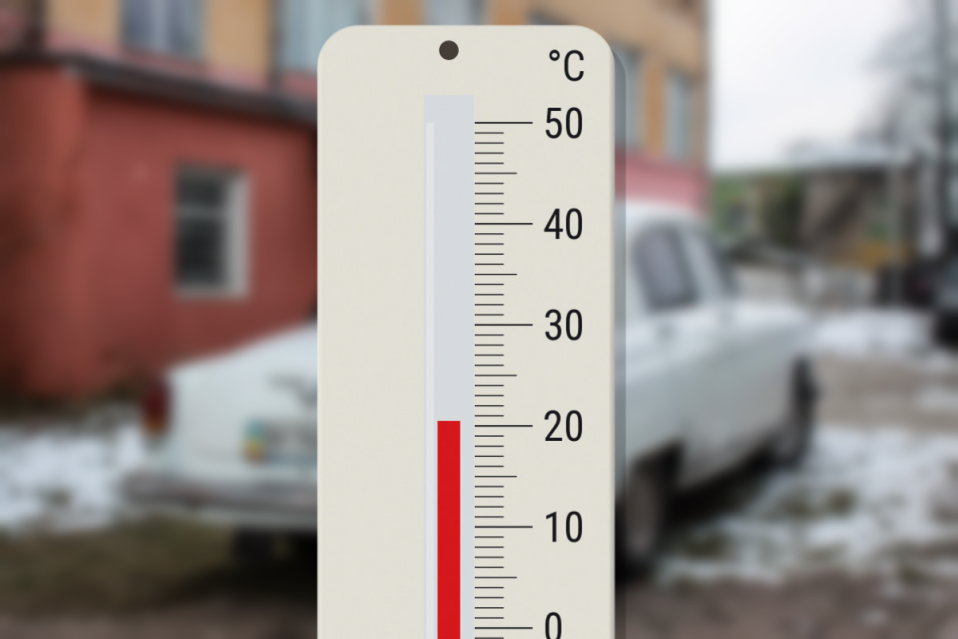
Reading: value=20.5 unit=°C
